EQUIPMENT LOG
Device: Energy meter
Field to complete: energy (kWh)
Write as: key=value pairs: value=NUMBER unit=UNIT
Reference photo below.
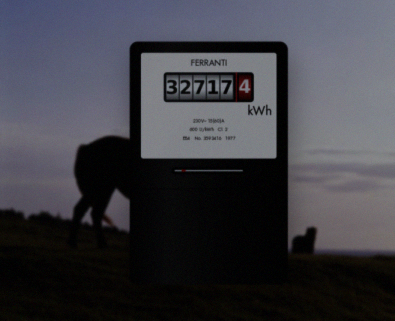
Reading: value=32717.4 unit=kWh
